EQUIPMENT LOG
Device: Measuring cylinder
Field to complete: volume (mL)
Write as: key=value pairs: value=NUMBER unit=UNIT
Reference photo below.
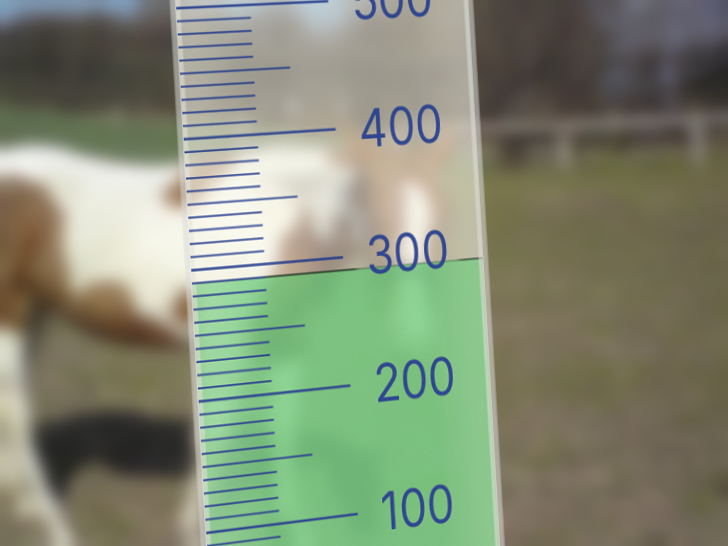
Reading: value=290 unit=mL
